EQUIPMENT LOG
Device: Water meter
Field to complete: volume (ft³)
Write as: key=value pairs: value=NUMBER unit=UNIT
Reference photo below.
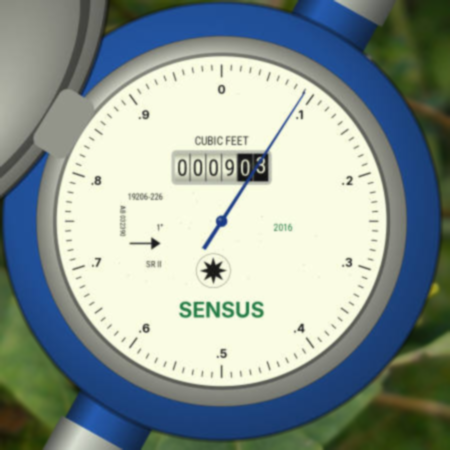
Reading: value=903.09 unit=ft³
